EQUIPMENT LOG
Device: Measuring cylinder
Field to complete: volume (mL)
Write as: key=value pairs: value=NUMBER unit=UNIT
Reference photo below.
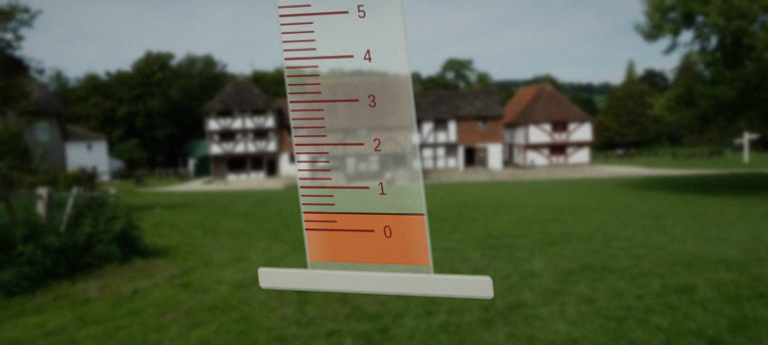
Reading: value=0.4 unit=mL
